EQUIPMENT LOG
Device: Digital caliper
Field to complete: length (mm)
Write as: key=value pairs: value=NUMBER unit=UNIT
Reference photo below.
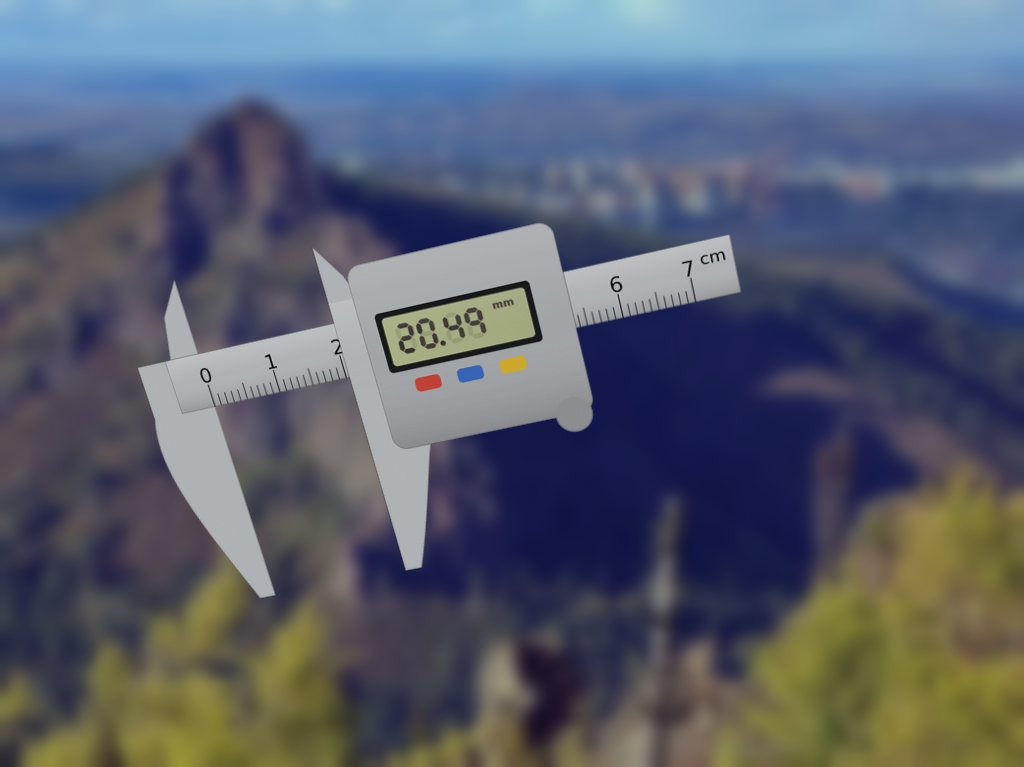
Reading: value=20.49 unit=mm
